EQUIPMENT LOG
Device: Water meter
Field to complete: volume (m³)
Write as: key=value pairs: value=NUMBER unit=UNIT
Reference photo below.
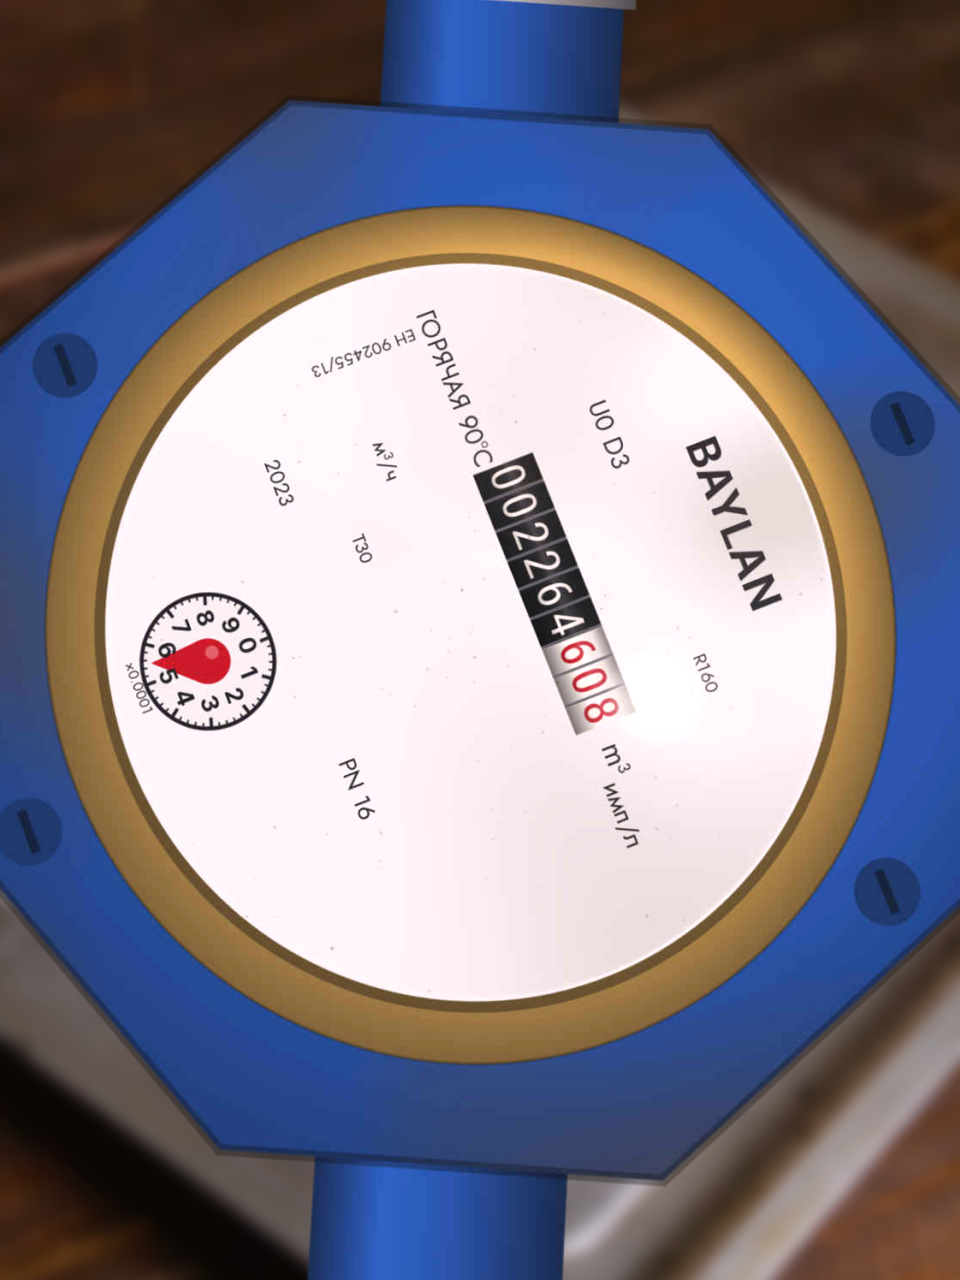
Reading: value=2264.6085 unit=m³
